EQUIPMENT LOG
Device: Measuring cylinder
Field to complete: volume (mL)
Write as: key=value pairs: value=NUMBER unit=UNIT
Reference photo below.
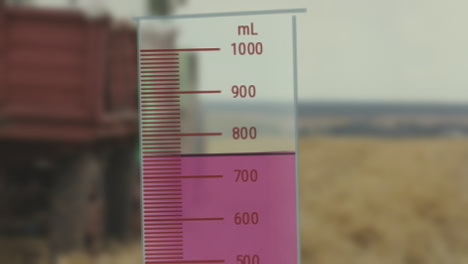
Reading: value=750 unit=mL
